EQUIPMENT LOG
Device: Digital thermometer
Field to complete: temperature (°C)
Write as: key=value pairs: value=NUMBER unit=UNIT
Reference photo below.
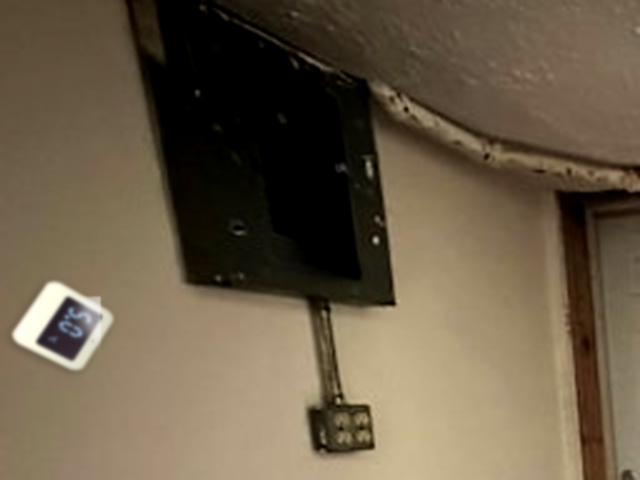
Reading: value=5.0 unit=°C
